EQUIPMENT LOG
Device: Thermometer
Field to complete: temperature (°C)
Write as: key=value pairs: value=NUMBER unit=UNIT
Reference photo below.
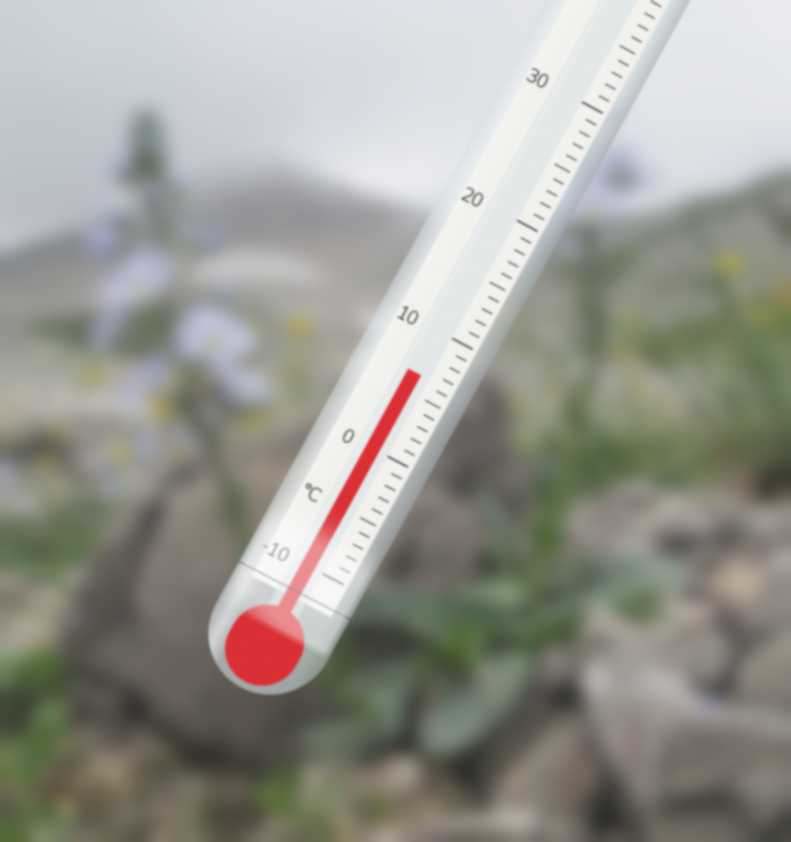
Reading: value=6.5 unit=°C
